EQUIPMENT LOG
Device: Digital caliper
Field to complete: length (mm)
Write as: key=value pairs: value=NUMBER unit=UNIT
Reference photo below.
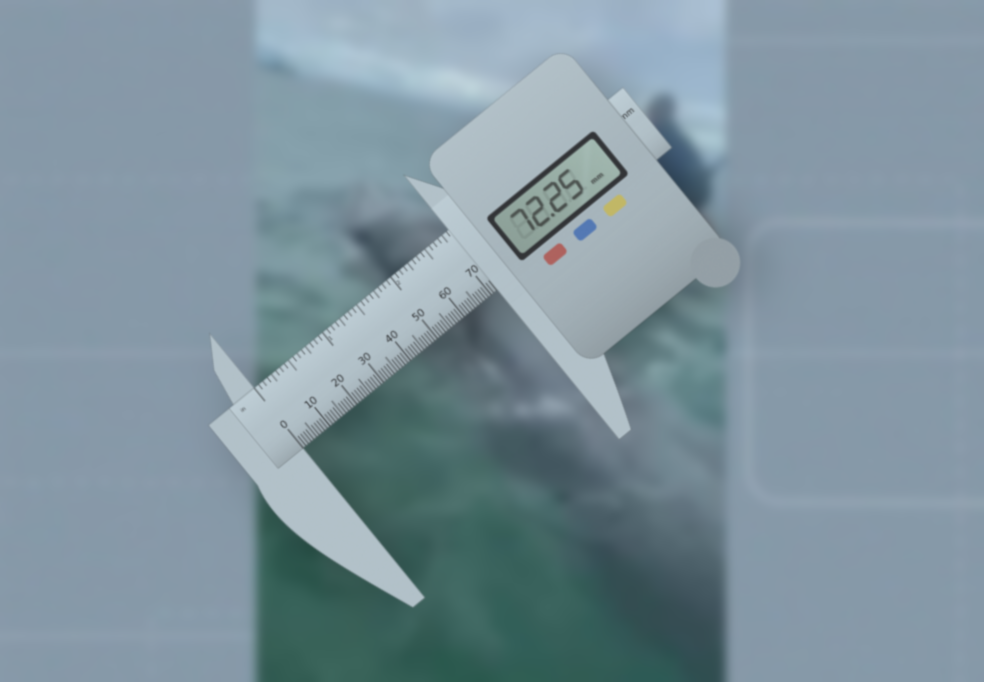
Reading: value=72.25 unit=mm
